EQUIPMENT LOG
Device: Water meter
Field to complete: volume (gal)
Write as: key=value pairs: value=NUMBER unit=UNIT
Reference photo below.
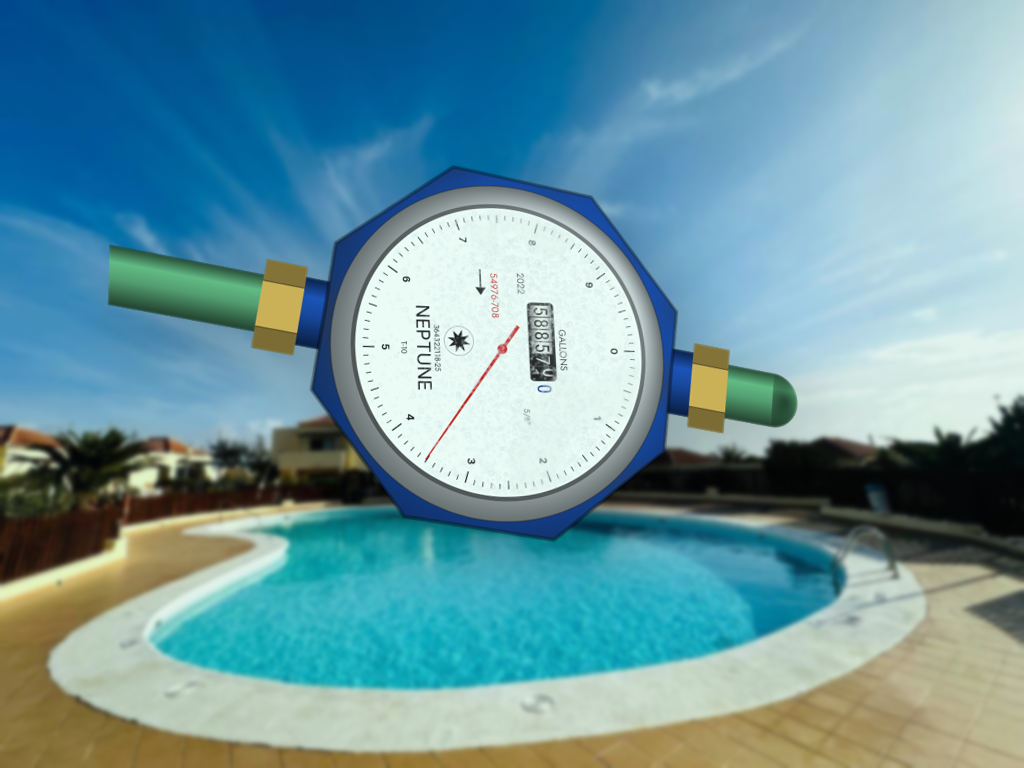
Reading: value=5885703.5 unit=gal
